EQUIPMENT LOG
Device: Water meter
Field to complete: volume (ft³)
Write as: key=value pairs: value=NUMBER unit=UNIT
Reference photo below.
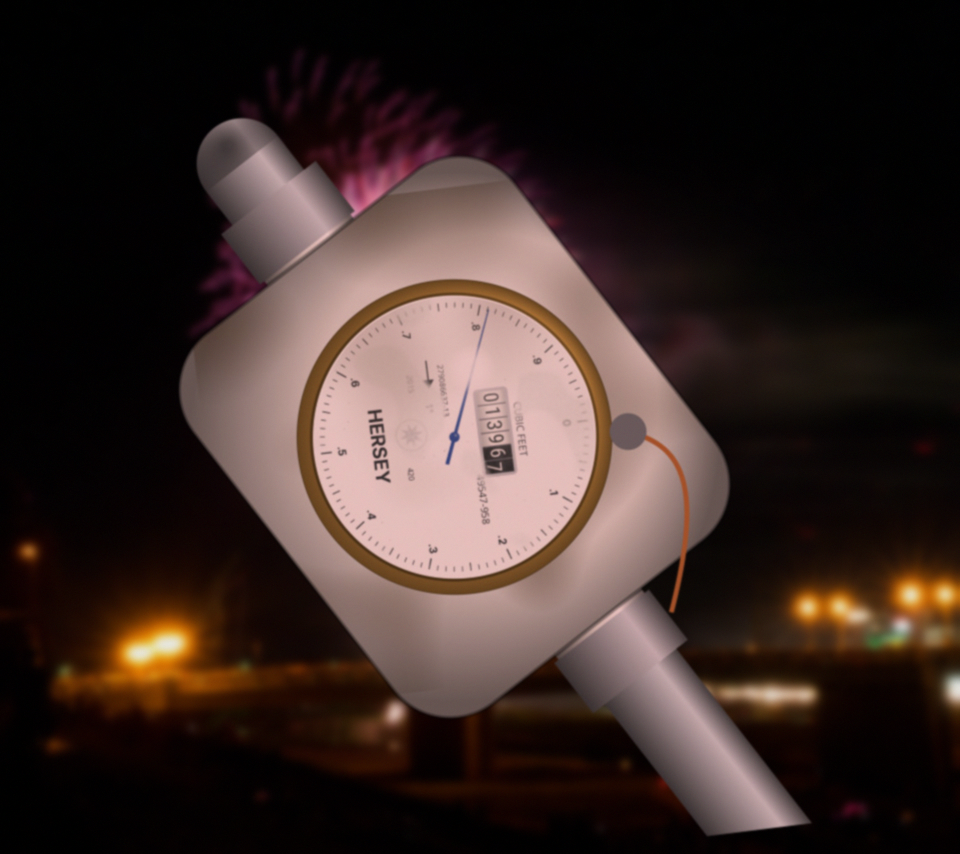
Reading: value=13966.81 unit=ft³
